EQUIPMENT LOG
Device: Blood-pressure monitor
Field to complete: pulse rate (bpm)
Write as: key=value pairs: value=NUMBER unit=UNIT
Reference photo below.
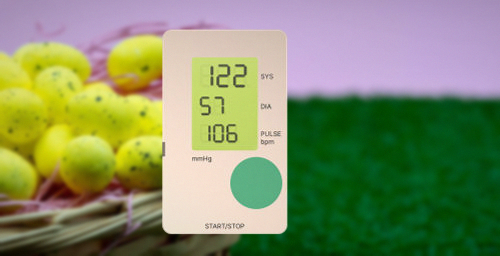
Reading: value=106 unit=bpm
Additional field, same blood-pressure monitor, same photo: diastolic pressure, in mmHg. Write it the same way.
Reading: value=57 unit=mmHg
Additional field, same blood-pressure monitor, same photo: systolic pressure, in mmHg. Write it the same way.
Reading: value=122 unit=mmHg
